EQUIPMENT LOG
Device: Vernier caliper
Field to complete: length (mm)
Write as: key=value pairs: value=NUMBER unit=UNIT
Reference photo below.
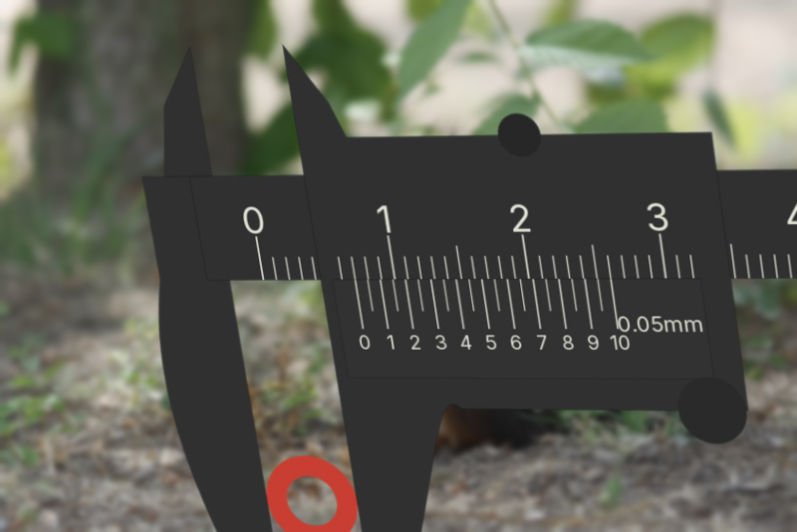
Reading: value=7.0 unit=mm
